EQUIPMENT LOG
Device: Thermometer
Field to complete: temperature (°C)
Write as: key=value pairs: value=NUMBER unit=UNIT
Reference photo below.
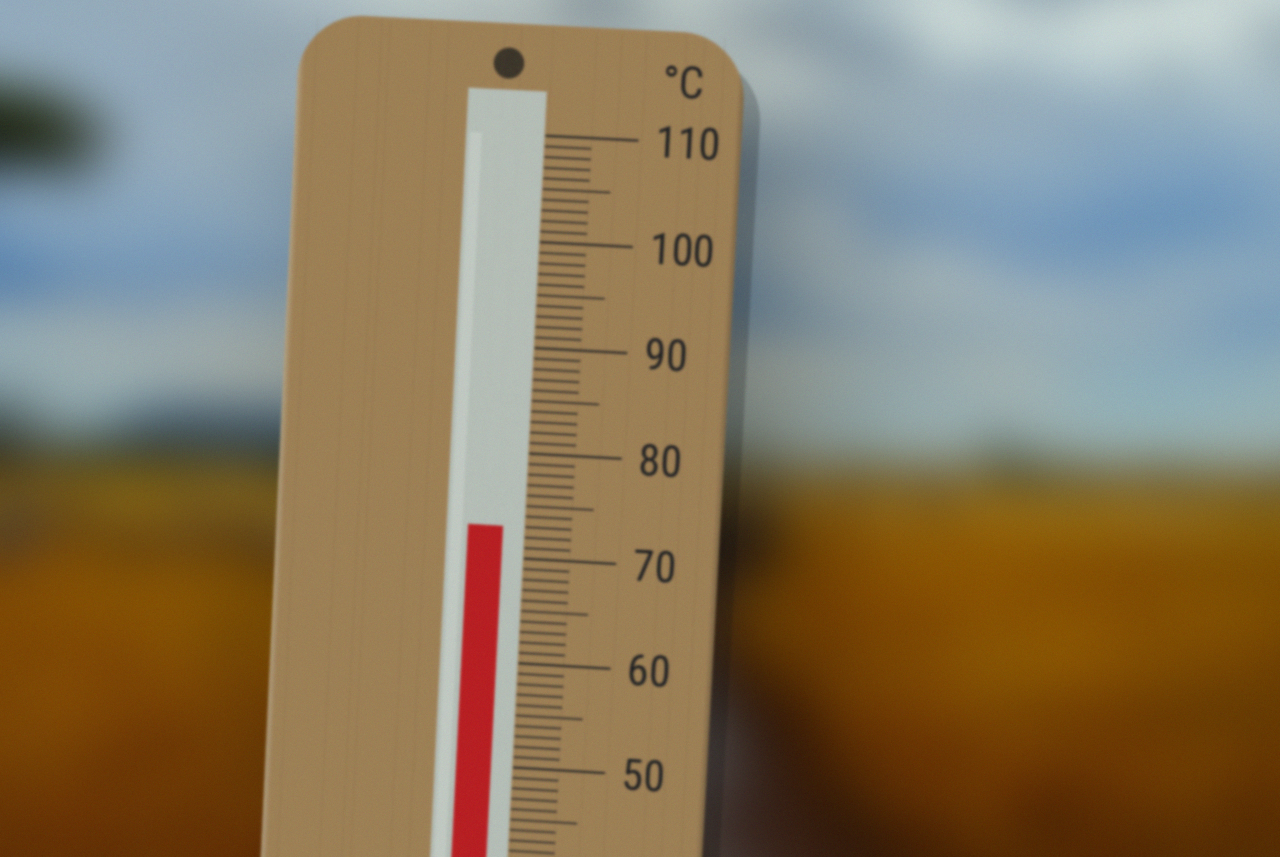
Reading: value=73 unit=°C
